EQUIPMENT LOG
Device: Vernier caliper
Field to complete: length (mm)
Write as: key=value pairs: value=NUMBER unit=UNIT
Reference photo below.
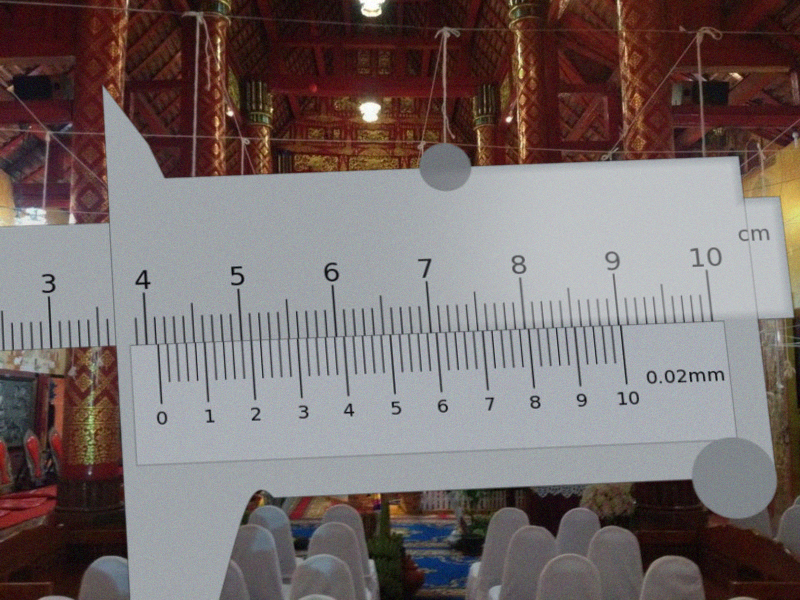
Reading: value=41.2 unit=mm
